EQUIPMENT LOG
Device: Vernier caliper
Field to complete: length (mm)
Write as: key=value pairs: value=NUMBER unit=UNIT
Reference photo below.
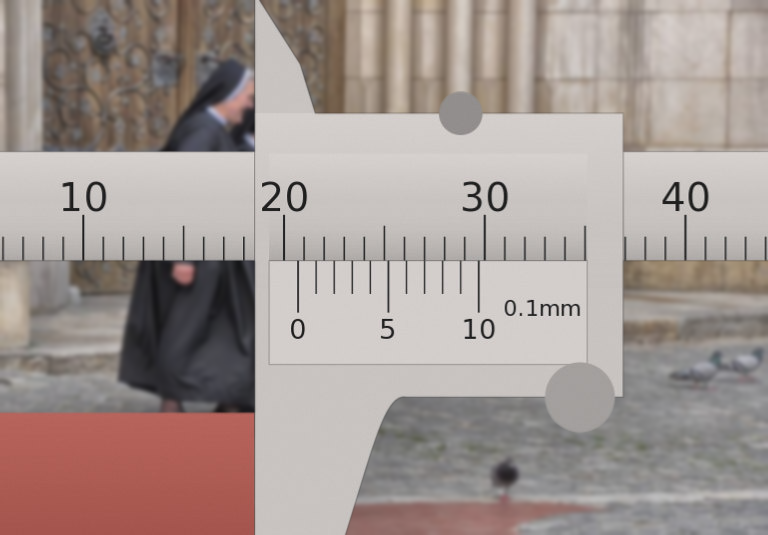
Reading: value=20.7 unit=mm
